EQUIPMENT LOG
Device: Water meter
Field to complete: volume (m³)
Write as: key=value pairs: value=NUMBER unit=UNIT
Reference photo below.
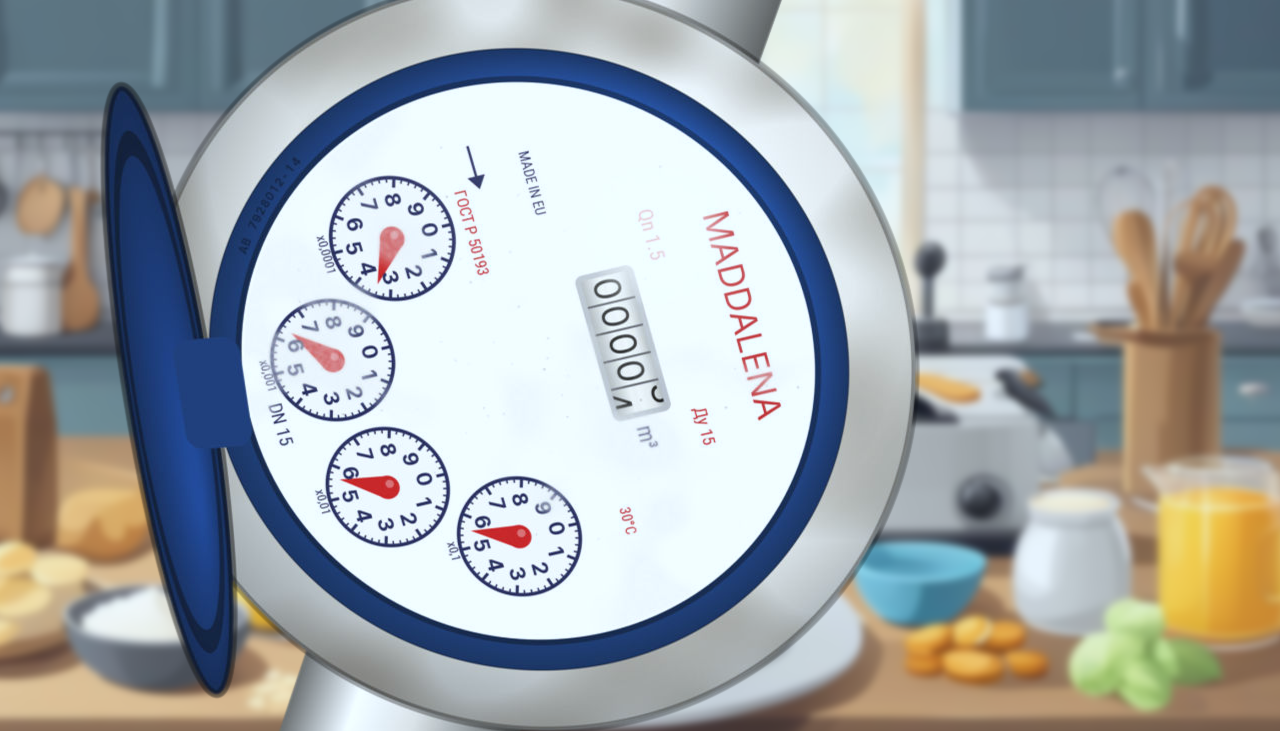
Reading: value=3.5563 unit=m³
